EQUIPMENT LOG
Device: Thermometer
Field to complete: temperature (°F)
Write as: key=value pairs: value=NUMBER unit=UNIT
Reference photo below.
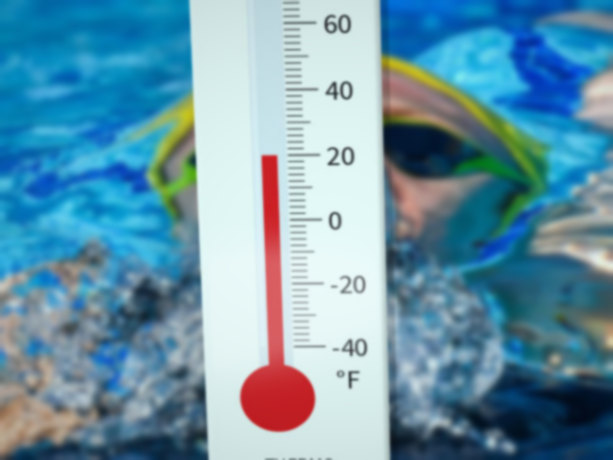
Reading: value=20 unit=°F
